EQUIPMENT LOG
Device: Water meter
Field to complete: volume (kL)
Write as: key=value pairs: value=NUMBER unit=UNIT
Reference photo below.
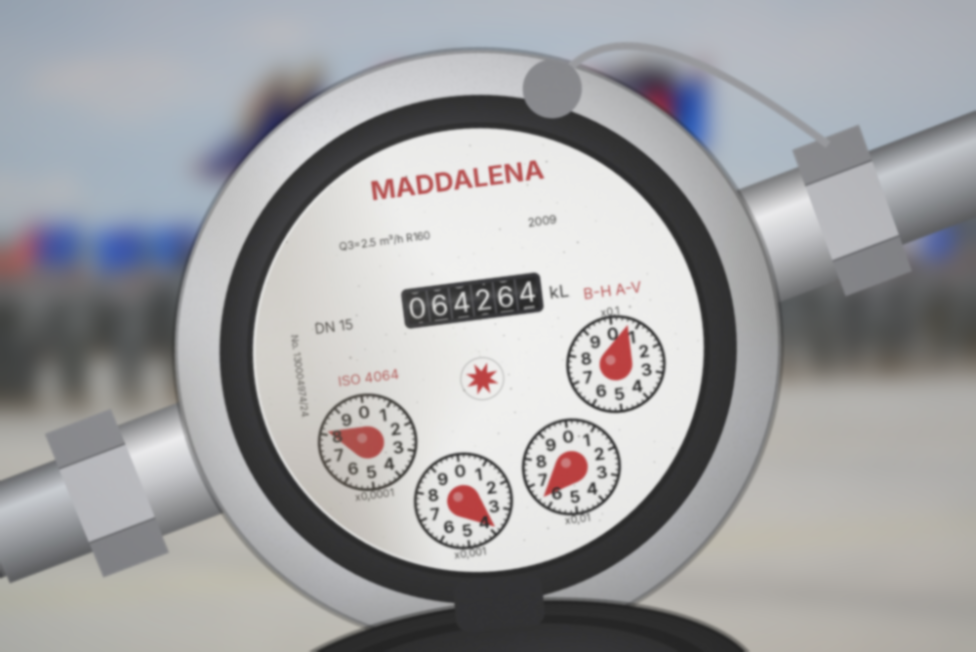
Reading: value=64264.0638 unit=kL
